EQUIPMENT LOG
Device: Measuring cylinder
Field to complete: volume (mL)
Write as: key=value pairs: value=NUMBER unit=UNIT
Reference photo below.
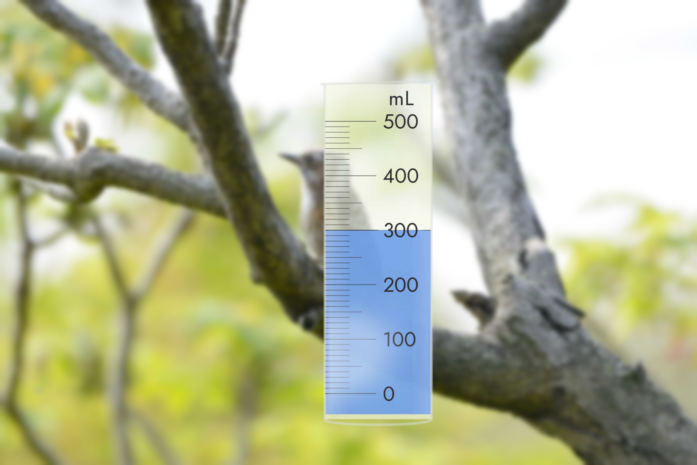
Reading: value=300 unit=mL
